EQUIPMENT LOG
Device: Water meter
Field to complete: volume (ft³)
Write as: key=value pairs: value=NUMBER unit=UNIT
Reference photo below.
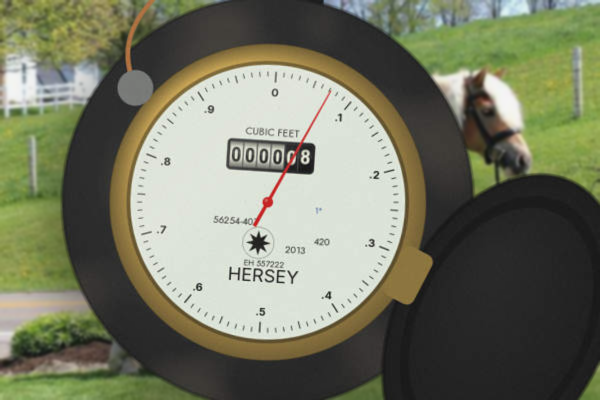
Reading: value=8.07 unit=ft³
